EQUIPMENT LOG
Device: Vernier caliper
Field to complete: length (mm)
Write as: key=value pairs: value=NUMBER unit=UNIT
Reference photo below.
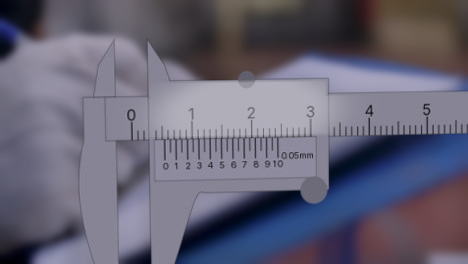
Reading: value=5.4 unit=mm
